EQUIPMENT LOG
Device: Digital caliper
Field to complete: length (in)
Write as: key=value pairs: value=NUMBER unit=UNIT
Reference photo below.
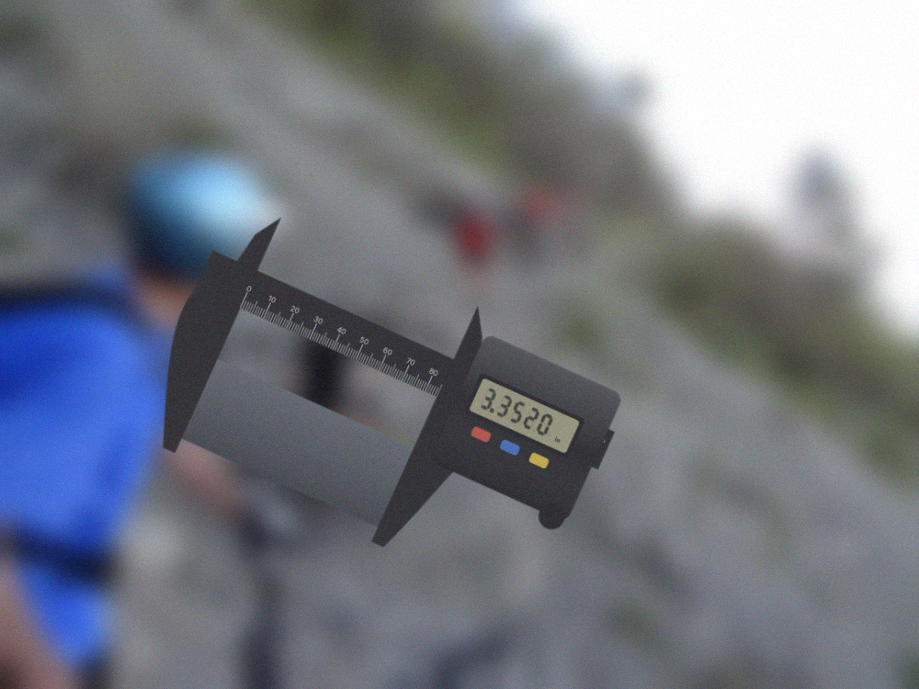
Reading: value=3.3520 unit=in
